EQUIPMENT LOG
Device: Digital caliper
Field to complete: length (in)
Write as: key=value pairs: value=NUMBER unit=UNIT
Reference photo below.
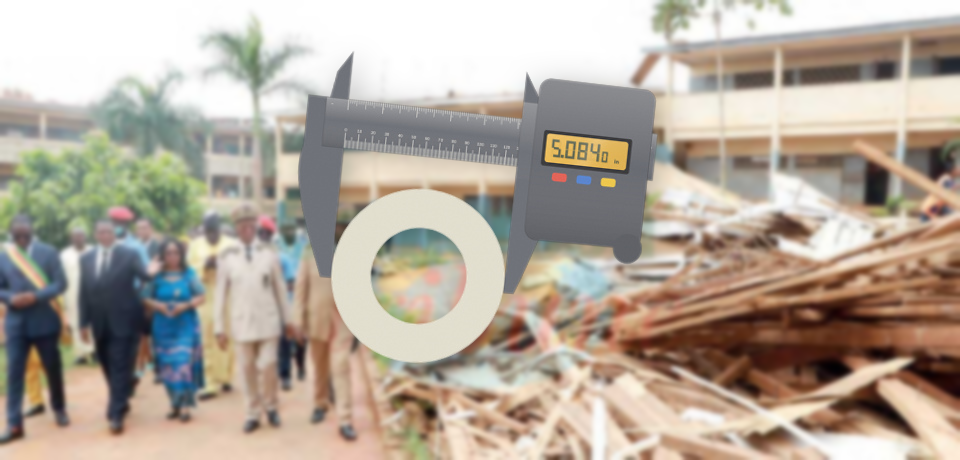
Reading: value=5.0840 unit=in
